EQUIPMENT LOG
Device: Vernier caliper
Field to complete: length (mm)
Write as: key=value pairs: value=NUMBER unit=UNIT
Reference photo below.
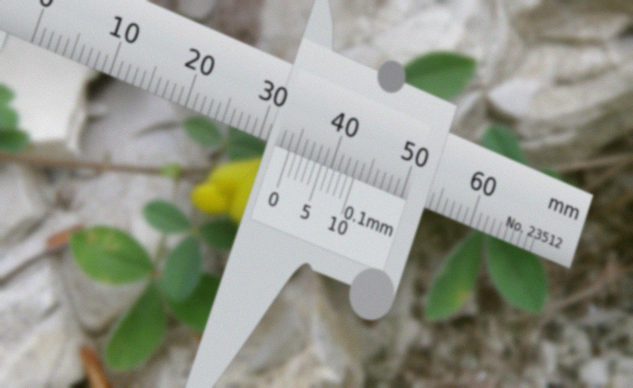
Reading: value=34.2 unit=mm
